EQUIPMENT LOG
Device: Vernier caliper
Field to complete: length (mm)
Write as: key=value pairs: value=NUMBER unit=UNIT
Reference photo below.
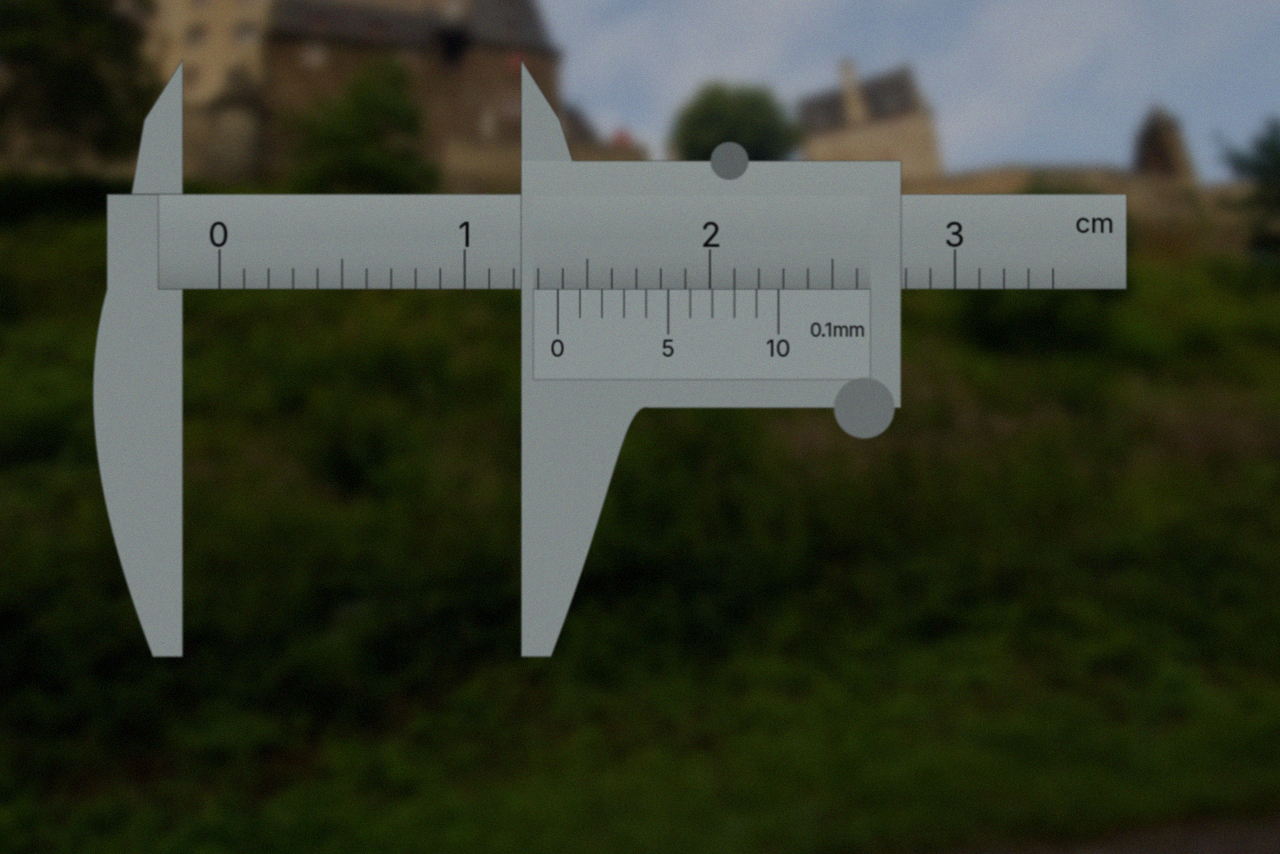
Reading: value=13.8 unit=mm
